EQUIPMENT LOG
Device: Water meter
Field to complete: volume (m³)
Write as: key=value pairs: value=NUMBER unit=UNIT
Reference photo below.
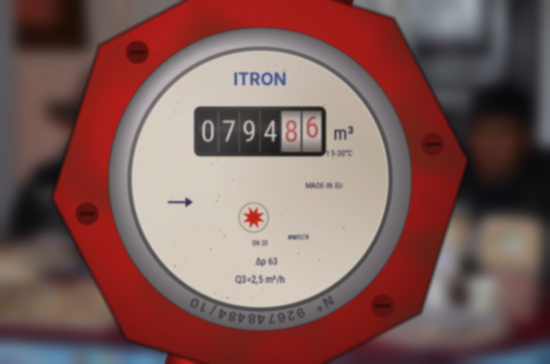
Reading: value=794.86 unit=m³
